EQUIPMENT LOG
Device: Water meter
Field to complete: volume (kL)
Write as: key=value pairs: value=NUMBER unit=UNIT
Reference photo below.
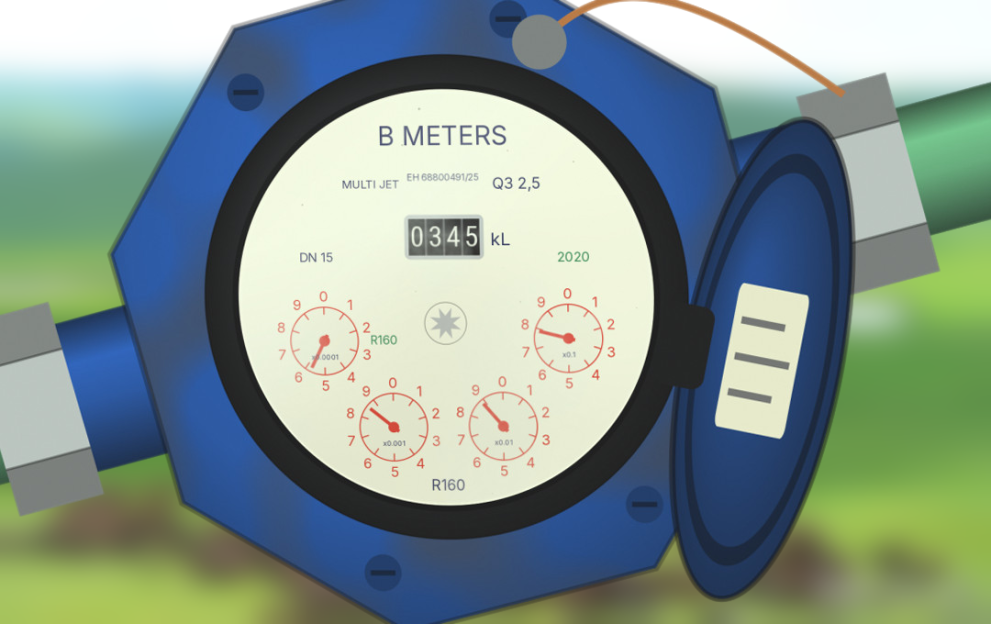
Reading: value=345.7885 unit=kL
